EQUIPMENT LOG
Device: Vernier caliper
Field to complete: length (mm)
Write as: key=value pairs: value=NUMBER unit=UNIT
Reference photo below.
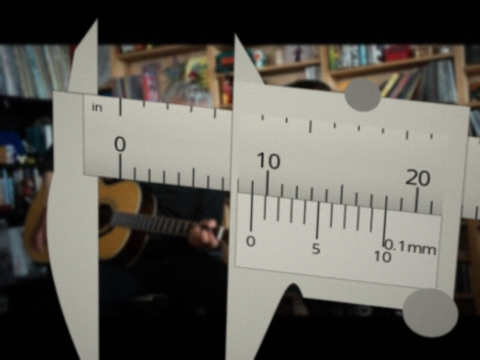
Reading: value=9.0 unit=mm
